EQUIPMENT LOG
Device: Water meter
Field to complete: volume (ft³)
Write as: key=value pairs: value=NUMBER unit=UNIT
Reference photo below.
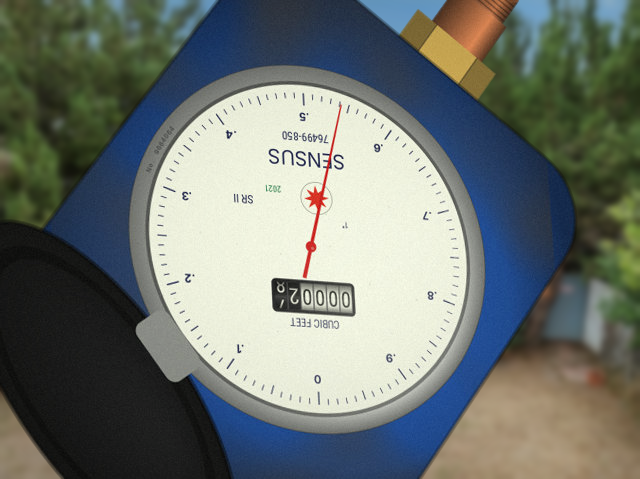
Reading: value=27.54 unit=ft³
